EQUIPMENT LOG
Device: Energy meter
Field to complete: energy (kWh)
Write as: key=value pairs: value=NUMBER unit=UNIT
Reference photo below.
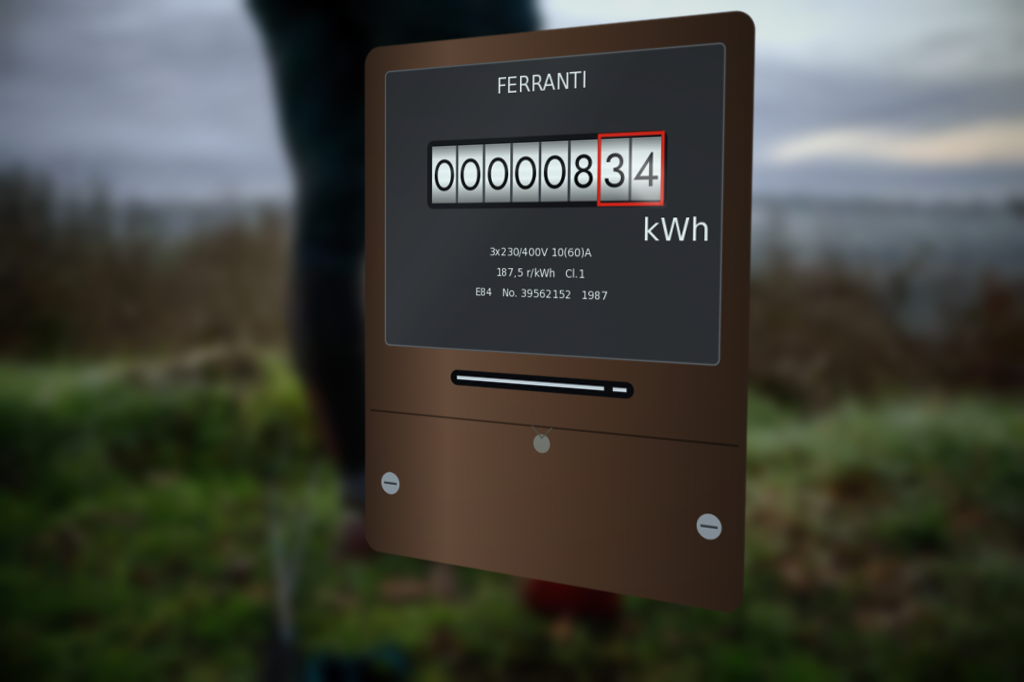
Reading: value=8.34 unit=kWh
